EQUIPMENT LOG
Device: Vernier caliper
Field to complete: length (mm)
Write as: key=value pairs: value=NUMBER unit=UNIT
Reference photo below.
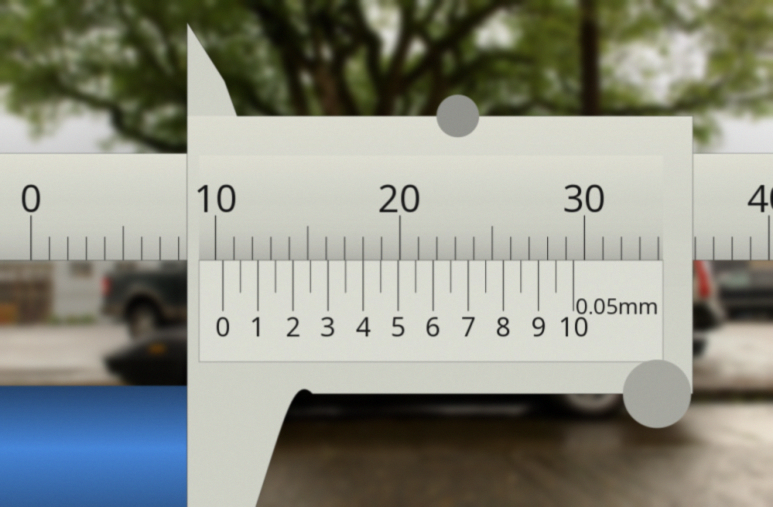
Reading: value=10.4 unit=mm
